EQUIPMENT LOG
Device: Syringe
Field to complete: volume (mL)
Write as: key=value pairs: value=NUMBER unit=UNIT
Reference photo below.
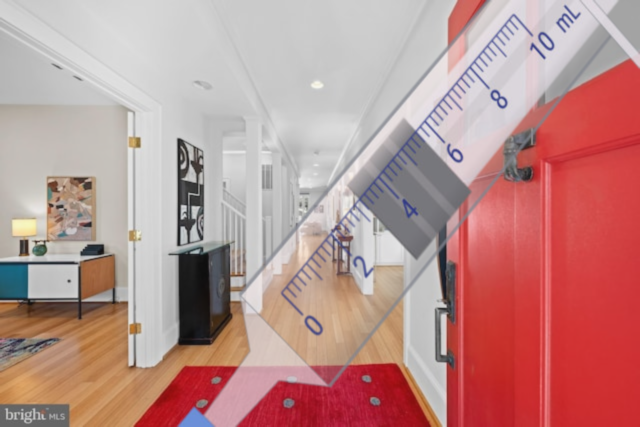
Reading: value=3.2 unit=mL
